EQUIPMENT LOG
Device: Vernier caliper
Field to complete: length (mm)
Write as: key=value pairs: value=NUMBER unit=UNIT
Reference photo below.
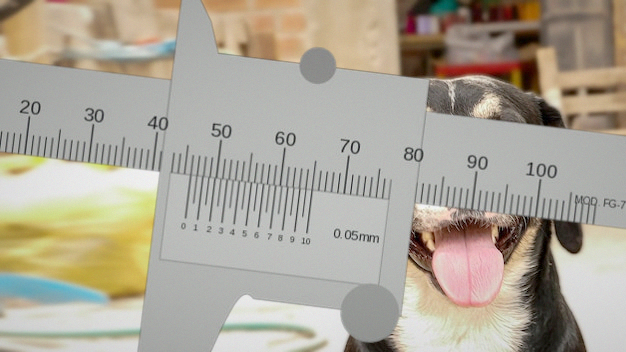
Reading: value=46.0 unit=mm
